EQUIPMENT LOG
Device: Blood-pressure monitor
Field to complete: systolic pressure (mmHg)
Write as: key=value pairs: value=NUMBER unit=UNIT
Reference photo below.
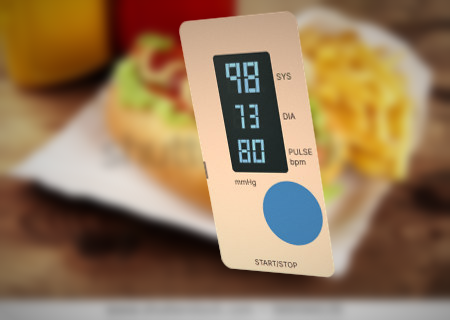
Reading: value=98 unit=mmHg
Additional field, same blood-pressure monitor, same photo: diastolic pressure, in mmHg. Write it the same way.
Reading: value=73 unit=mmHg
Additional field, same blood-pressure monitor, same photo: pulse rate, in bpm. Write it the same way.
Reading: value=80 unit=bpm
